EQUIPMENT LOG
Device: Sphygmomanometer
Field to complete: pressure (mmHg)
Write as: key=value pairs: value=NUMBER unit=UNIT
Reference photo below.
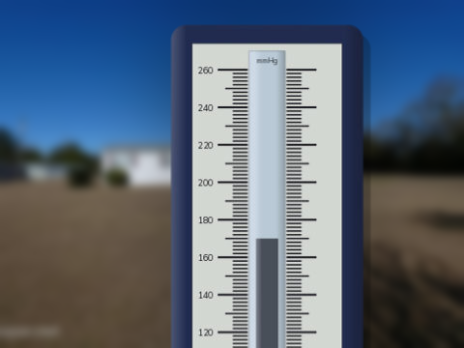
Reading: value=170 unit=mmHg
